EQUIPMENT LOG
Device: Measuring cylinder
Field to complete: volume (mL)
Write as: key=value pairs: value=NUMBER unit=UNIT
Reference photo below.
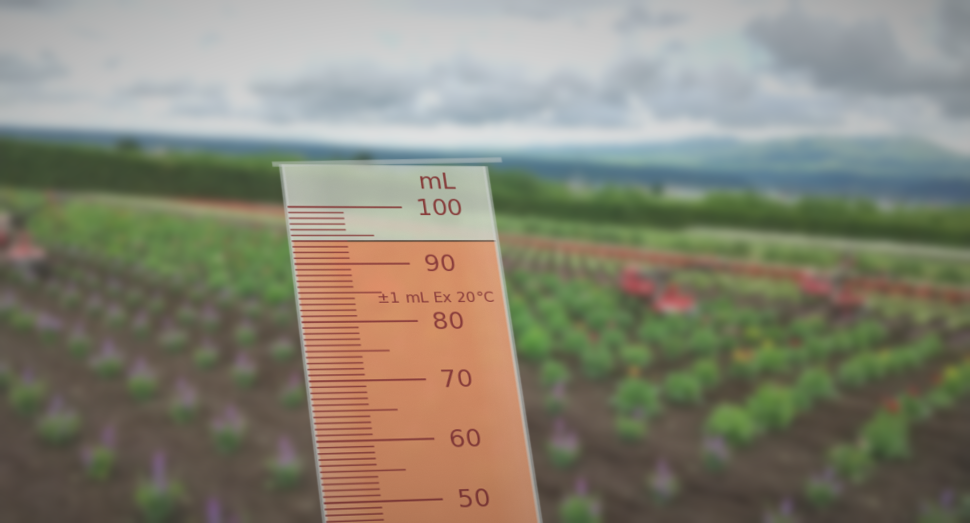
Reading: value=94 unit=mL
